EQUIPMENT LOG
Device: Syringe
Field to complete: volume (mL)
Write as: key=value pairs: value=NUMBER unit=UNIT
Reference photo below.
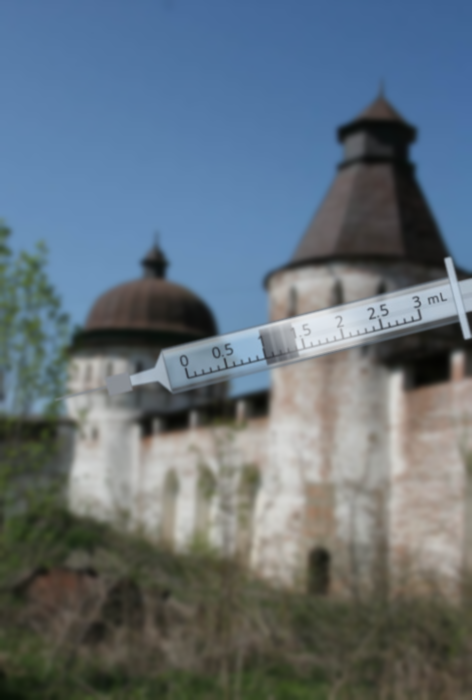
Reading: value=1 unit=mL
